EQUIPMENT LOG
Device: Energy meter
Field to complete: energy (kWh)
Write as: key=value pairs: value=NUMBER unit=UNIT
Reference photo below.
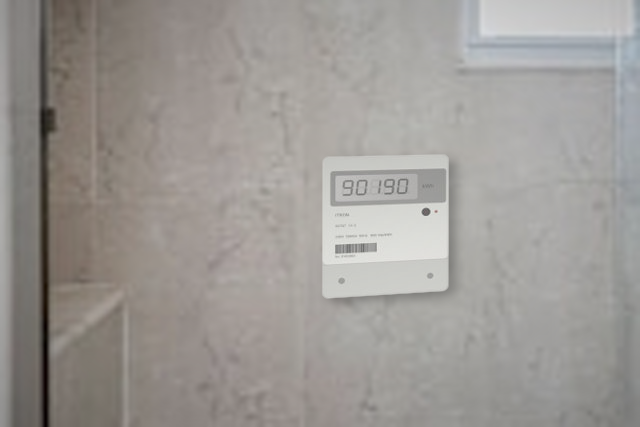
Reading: value=90190 unit=kWh
